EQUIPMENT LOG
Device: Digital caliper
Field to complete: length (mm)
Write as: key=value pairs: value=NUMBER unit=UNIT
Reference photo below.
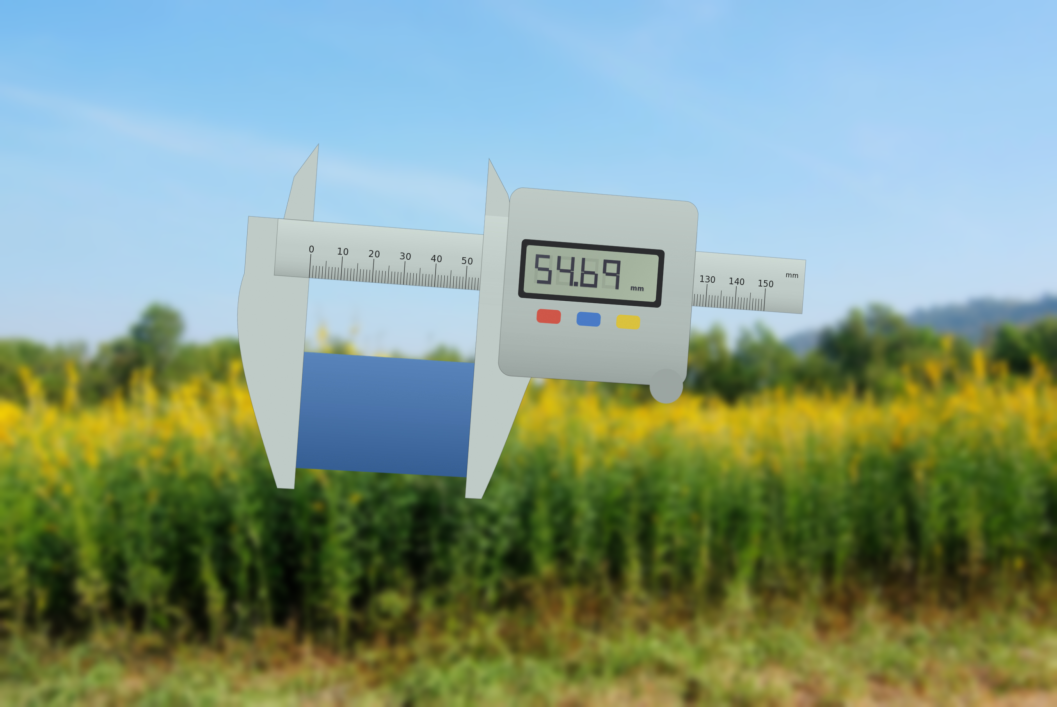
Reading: value=54.69 unit=mm
